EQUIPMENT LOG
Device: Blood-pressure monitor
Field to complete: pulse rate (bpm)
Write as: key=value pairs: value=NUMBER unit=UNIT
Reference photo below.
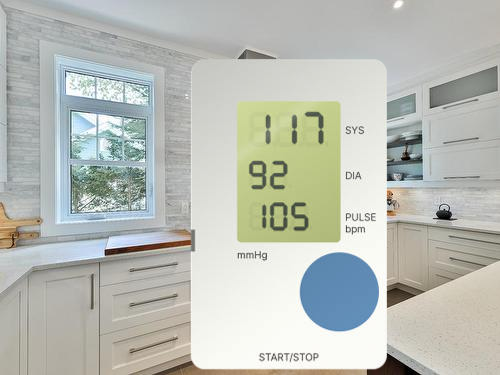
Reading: value=105 unit=bpm
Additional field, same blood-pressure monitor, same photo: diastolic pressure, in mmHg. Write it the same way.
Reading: value=92 unit=mmHg
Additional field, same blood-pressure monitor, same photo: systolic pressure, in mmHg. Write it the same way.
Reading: value=117 unit=mmHg
